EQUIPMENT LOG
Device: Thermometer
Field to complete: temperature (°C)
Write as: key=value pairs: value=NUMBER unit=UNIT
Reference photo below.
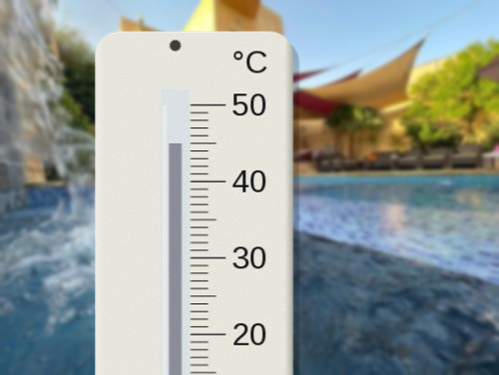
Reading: value=45 unit=°C
